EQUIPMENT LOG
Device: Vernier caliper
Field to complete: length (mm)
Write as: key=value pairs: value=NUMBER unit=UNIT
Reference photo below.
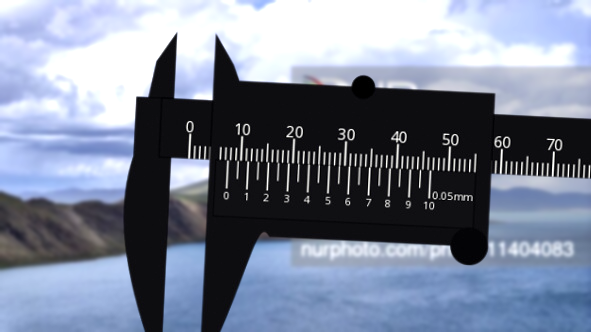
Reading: value=7.5 unit=mm
